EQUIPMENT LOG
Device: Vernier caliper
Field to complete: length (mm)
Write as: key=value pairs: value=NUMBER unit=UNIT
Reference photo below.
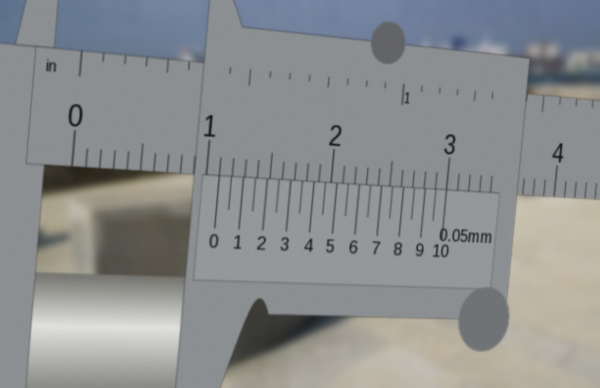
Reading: value=11.0 unit=mm
